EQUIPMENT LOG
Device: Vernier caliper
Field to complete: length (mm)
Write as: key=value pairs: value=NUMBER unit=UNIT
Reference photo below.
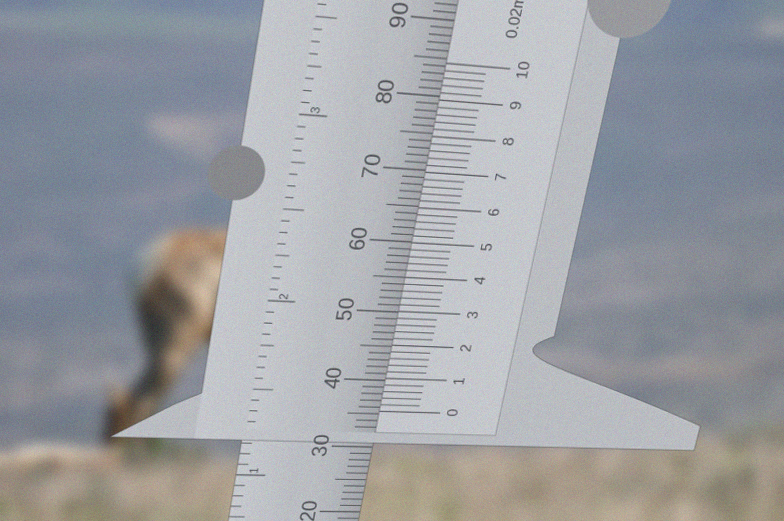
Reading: value=35.4 unit=mm
